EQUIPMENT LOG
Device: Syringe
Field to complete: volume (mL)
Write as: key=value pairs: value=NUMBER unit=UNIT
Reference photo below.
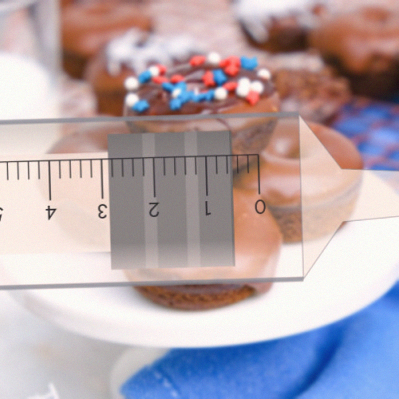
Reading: value=0.5 unit=mL
